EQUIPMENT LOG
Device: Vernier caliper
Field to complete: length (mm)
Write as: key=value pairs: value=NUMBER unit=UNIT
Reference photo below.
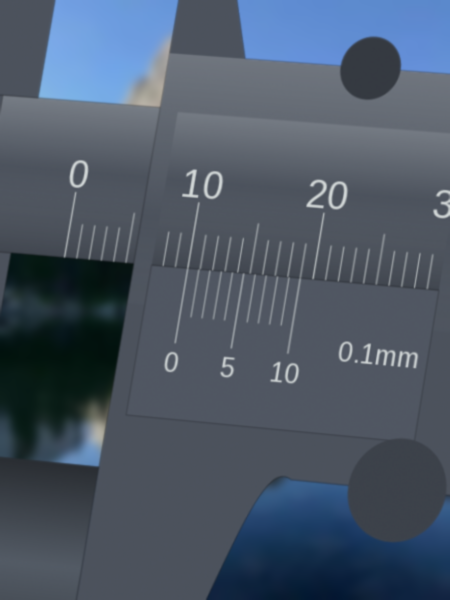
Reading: value=10.0 unit=mm
